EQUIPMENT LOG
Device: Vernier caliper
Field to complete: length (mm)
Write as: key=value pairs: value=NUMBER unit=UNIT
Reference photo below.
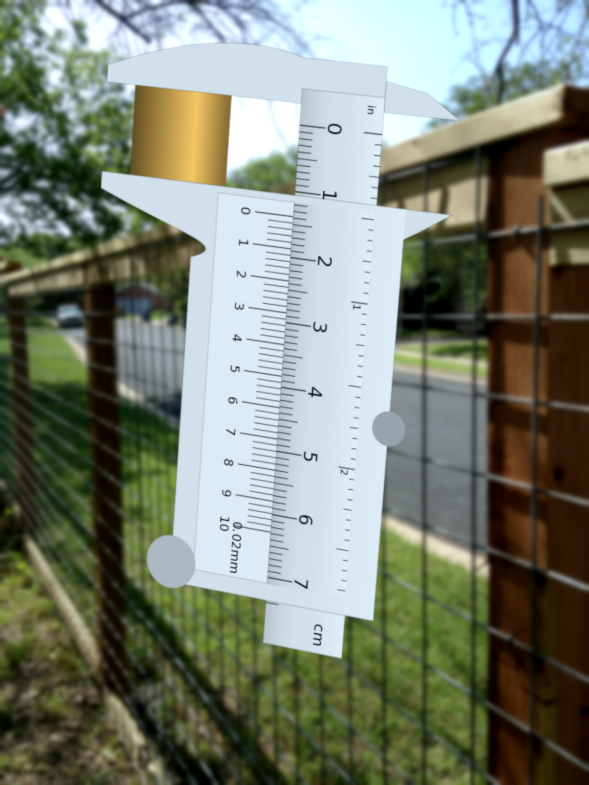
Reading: value=13.8 unit=mm
